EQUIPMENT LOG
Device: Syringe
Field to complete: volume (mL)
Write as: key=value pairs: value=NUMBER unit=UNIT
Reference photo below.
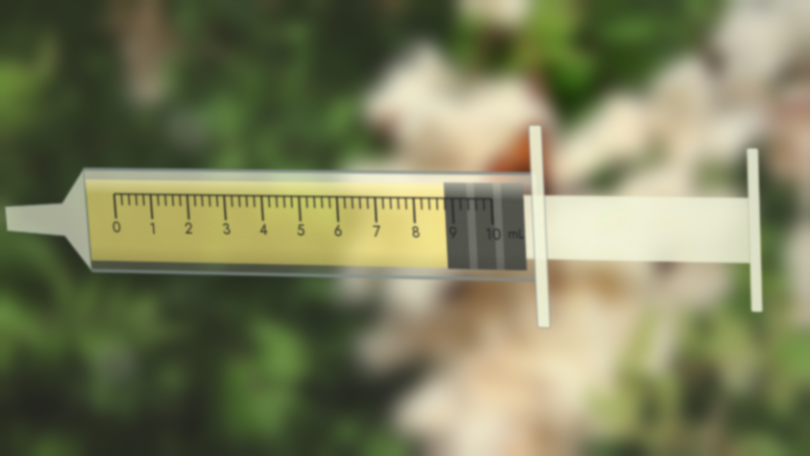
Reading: value=8.8 unit=mL
